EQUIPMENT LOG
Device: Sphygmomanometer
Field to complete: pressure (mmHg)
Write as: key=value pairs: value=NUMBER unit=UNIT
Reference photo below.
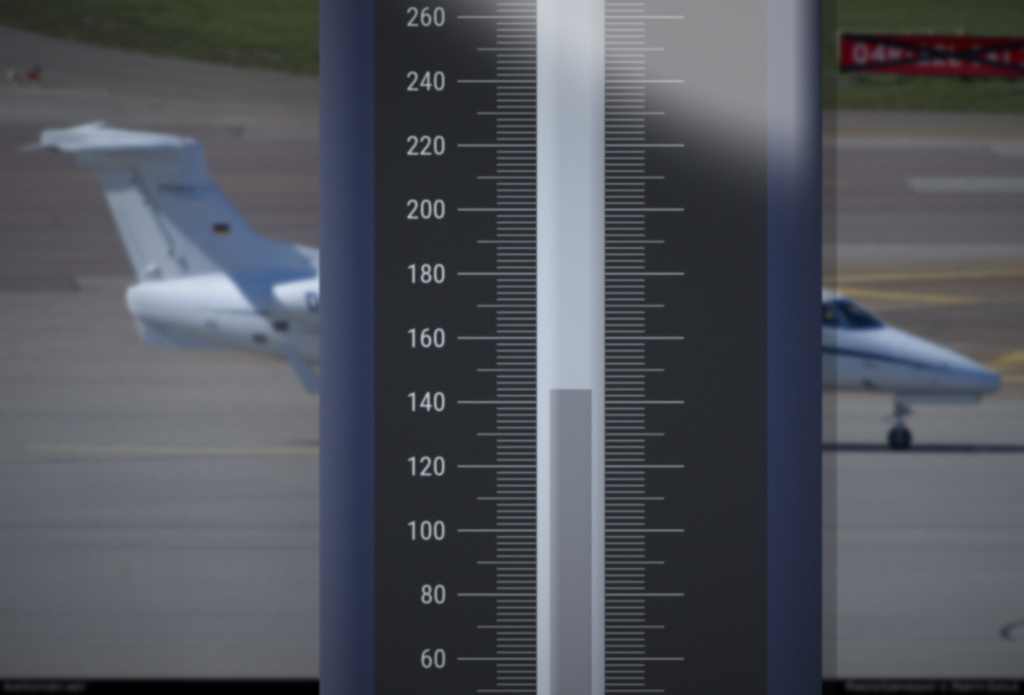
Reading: value=144 unit=mmHg
